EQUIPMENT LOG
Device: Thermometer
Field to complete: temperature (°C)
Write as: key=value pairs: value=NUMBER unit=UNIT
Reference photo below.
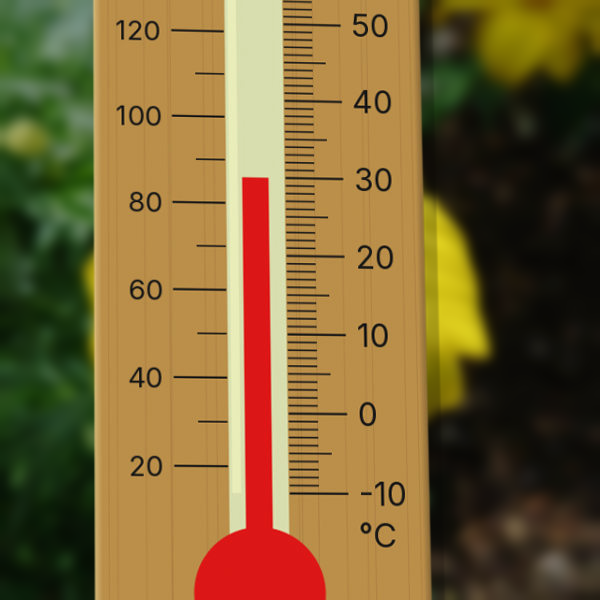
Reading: value=30 unit=°C
